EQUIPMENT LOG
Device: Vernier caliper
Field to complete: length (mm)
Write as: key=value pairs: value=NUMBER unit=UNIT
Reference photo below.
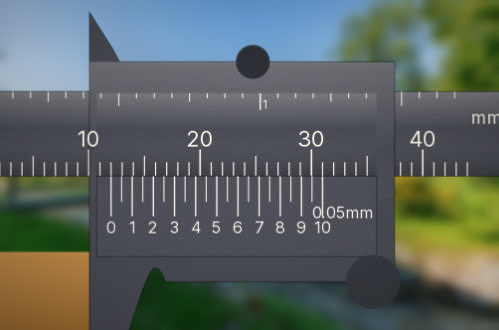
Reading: value=12.0 unit=mm
